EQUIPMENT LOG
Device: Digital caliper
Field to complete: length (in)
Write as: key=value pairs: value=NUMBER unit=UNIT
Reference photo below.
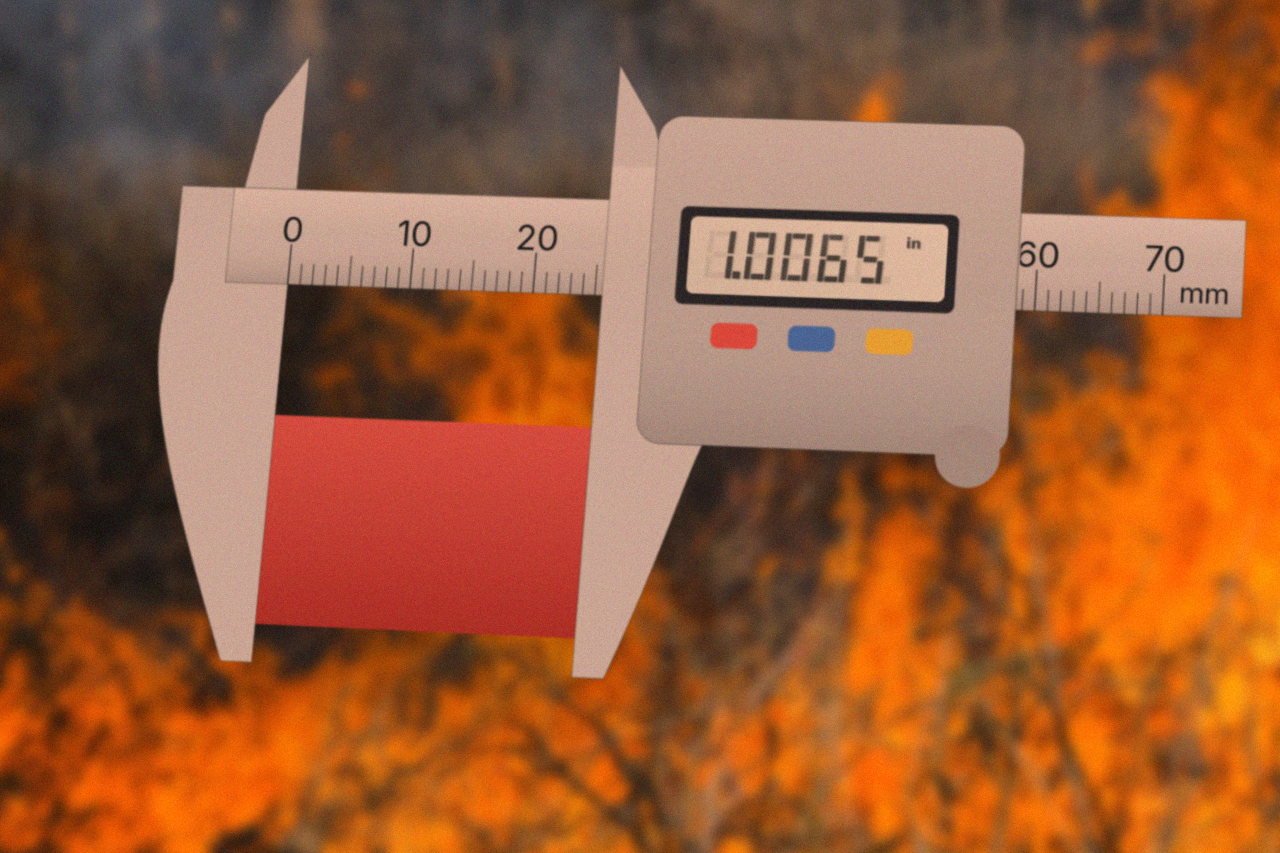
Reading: value=1.0065 unit=in
